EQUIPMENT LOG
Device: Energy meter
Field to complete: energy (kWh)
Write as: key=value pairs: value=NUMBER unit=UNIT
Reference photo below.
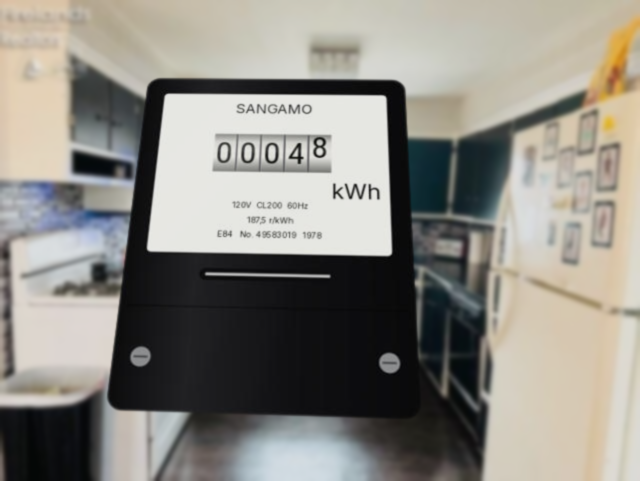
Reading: value=48 unit=kWh
